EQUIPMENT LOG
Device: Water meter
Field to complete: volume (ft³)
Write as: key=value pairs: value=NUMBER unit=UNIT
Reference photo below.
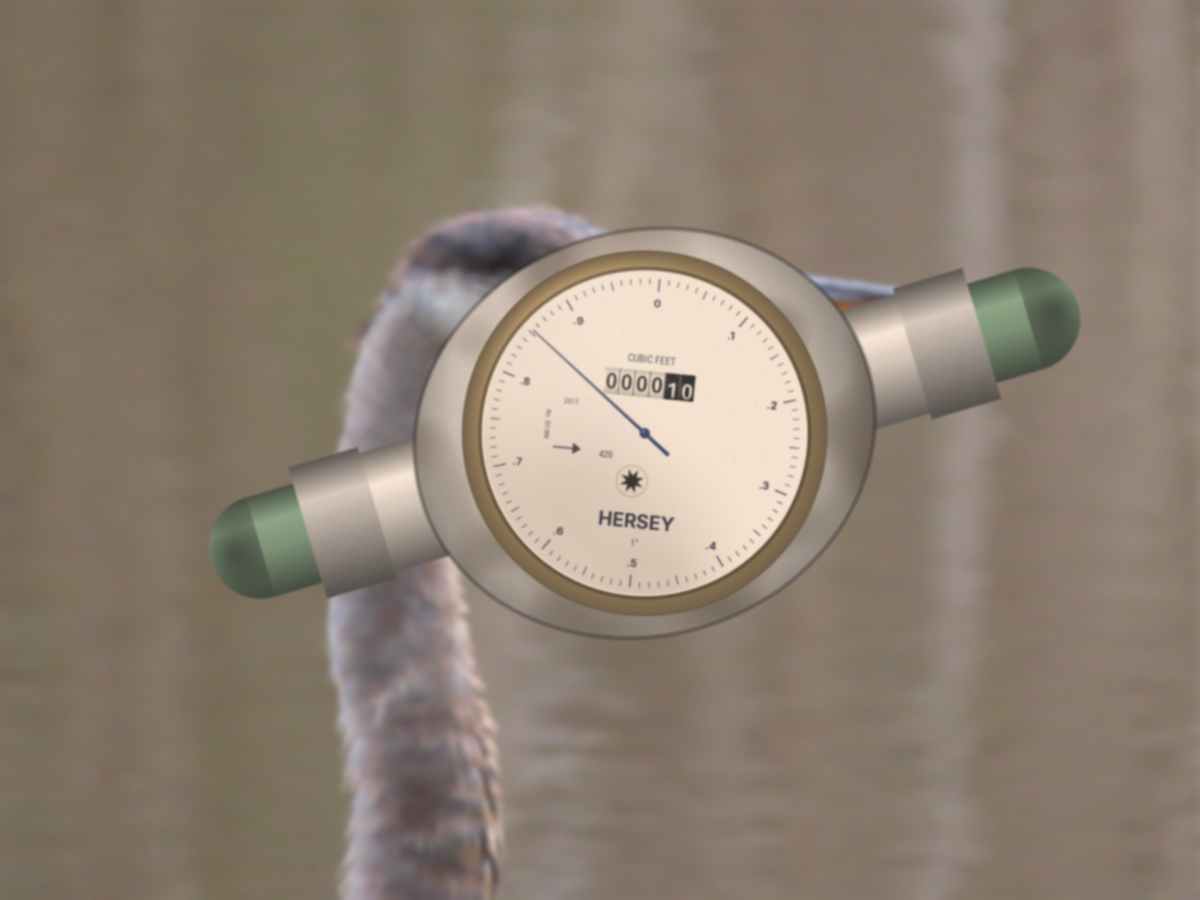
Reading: value=9.85 unit=ft³
